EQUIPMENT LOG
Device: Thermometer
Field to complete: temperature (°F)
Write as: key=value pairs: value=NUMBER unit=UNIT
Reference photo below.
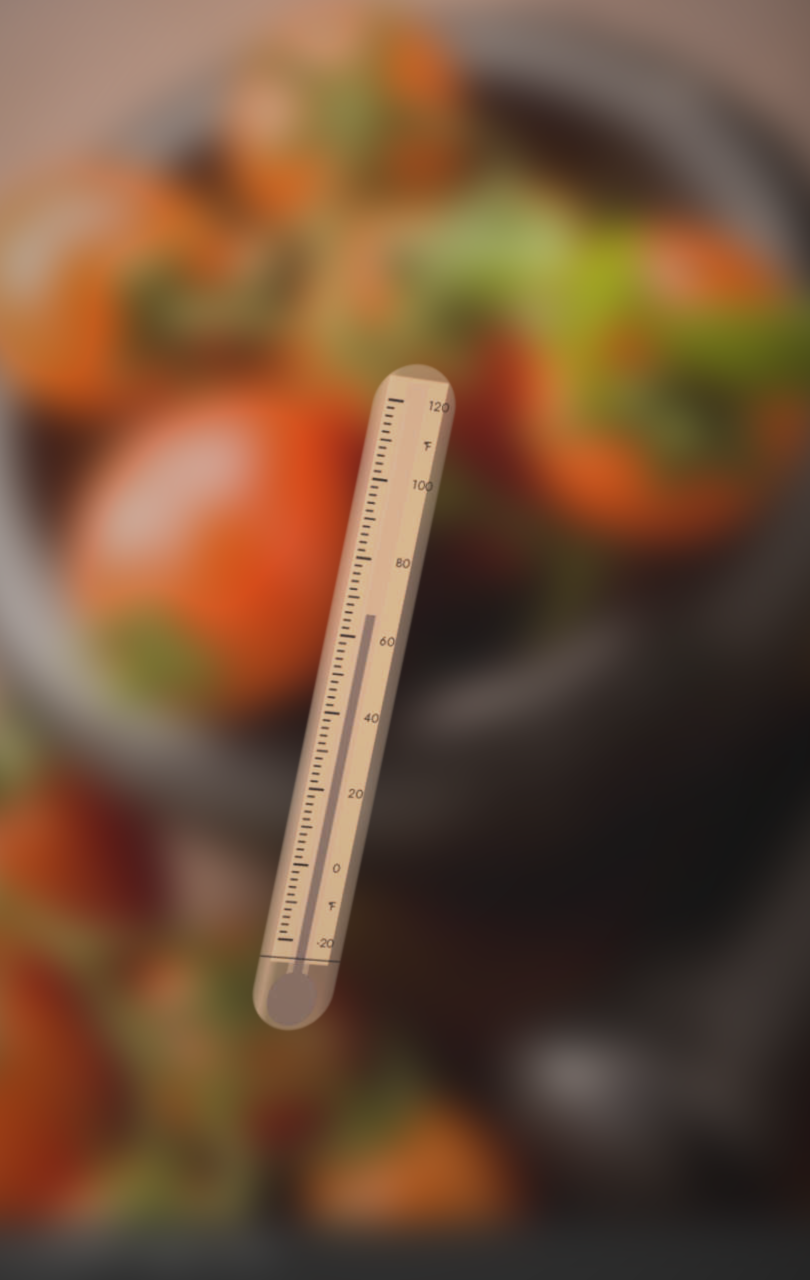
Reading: value=66 unit=°F
